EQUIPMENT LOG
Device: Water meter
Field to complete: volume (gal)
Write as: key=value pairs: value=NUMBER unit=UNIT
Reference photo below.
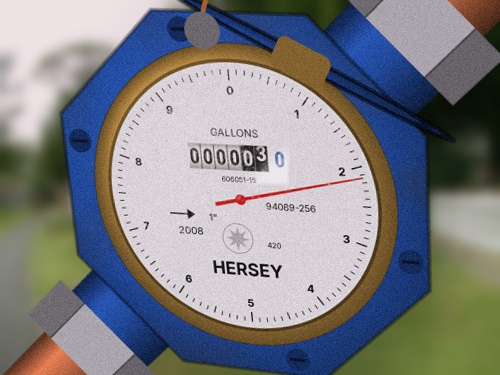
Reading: value=32.1 unit=gal
